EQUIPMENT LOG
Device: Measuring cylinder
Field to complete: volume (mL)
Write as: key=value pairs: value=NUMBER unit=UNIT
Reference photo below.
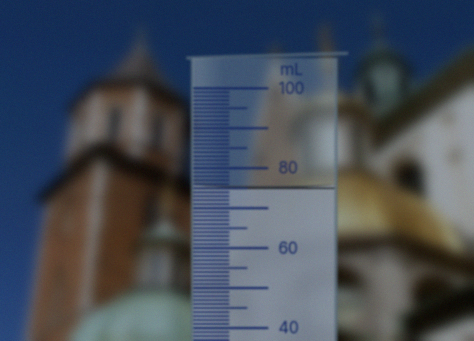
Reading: value=75 unit=mL
